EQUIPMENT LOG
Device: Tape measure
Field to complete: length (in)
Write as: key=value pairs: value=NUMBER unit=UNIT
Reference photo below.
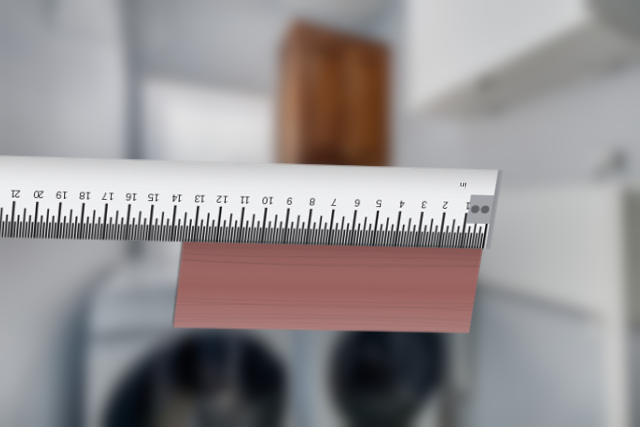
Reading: value=13.5 unit=in
